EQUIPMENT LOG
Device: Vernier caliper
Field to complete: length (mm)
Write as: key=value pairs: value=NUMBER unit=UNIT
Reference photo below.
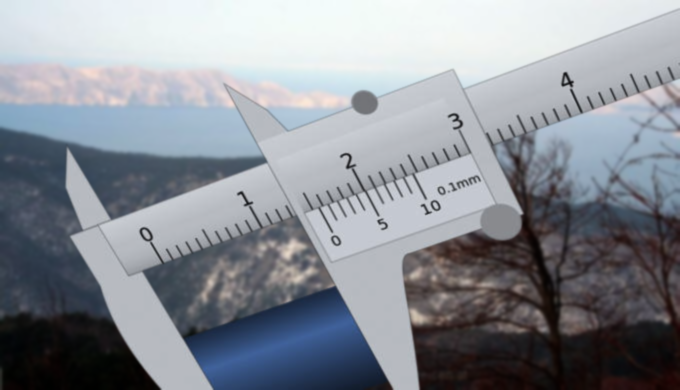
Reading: value=15.6 unit=mm
